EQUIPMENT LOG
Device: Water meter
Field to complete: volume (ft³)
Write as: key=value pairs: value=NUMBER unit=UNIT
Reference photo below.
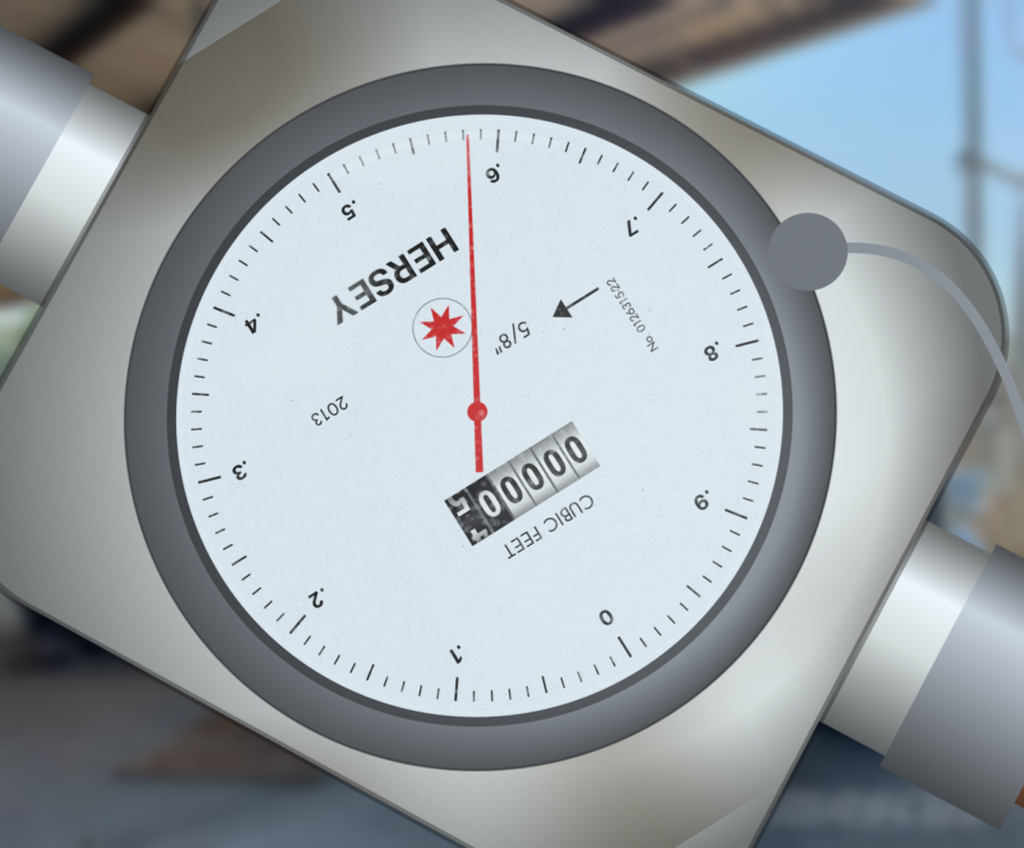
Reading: value=4.58 unit=ft³
